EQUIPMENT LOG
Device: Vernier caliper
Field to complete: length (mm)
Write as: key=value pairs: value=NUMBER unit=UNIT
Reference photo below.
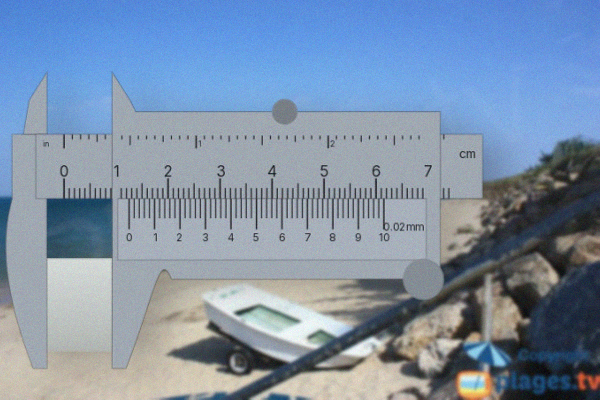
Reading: value=12.5 unit=mm
